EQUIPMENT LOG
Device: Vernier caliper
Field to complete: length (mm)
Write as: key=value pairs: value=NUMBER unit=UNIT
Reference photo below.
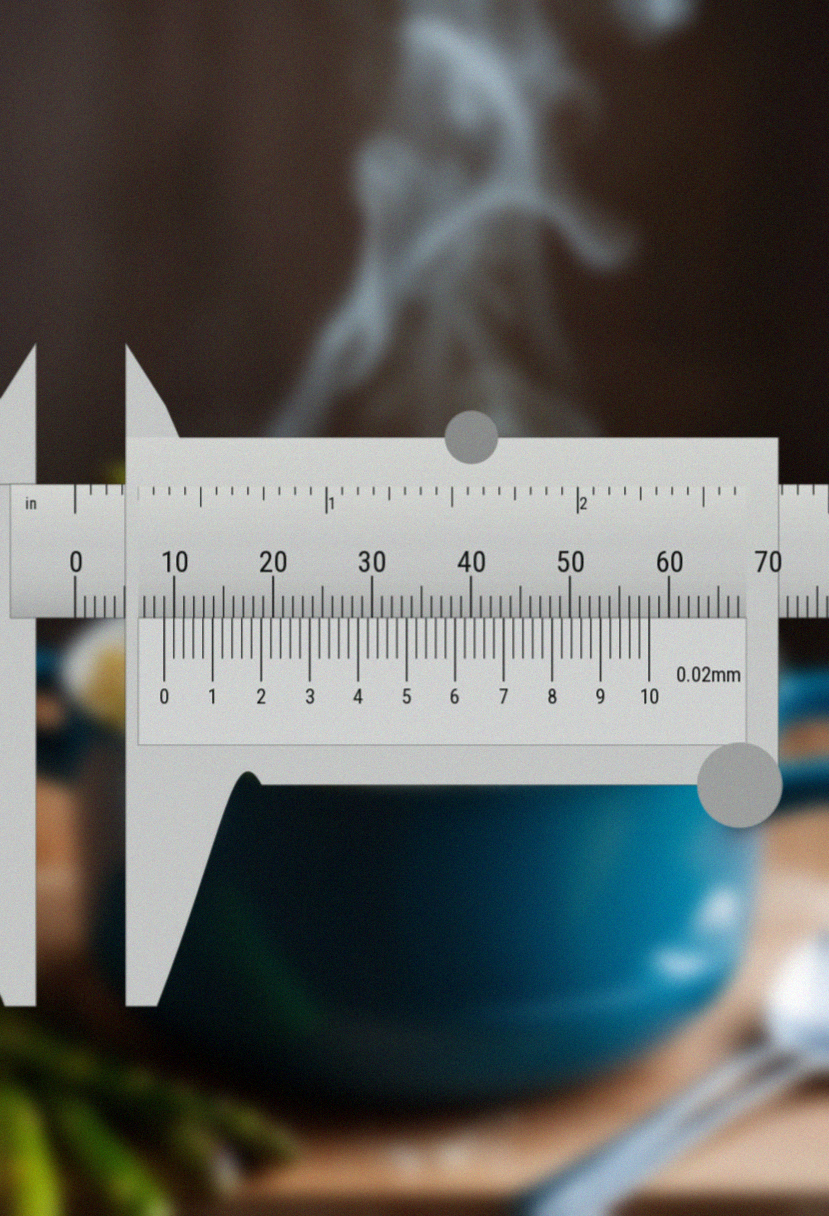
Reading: value=9.0 unit=mm
